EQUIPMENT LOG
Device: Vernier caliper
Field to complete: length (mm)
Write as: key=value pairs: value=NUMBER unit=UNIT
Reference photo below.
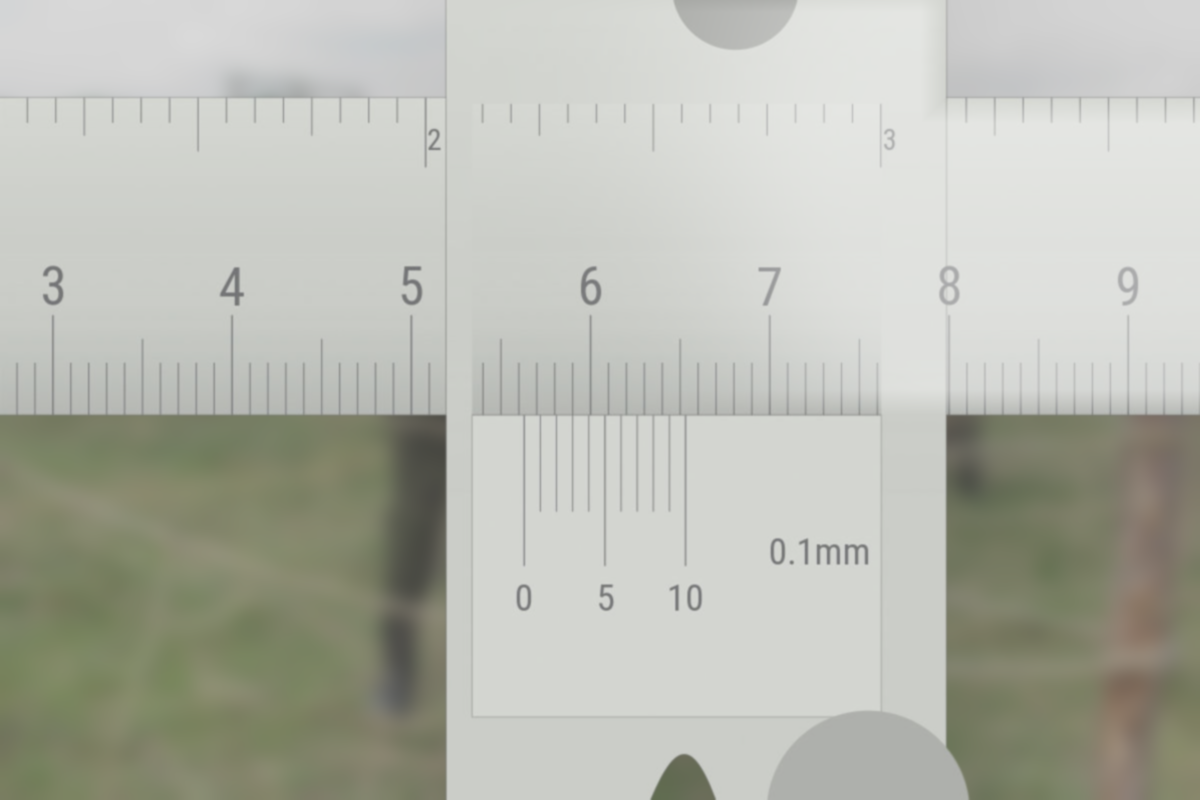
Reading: value=56.3 unit=mm
